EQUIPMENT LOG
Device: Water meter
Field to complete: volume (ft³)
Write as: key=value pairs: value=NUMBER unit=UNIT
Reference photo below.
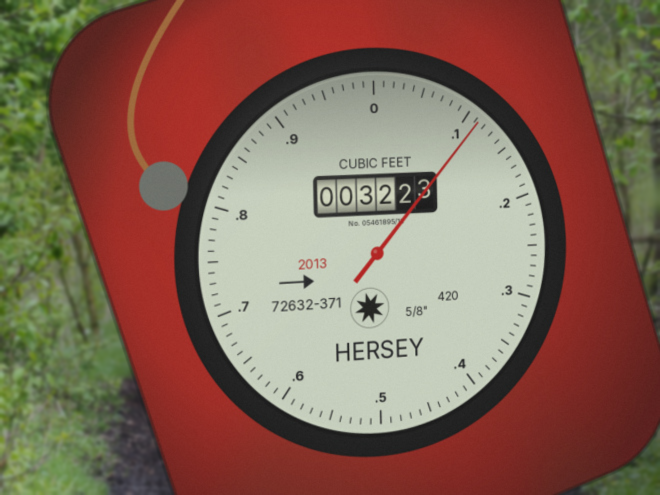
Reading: value=3223.11 unit=ft³
